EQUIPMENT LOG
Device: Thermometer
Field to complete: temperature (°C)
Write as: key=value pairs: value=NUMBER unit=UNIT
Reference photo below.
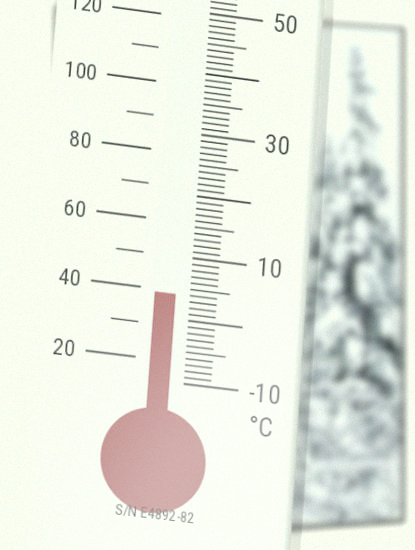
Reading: value=4 unit=°C
